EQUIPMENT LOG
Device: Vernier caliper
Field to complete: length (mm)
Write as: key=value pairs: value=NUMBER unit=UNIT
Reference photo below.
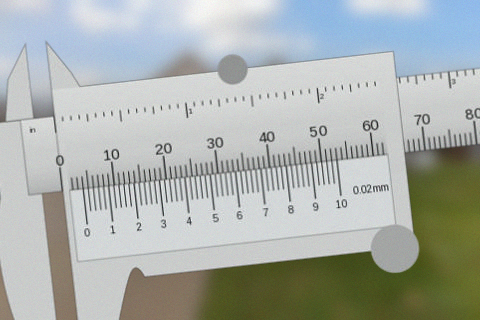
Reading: value=4.0 unit=mm
